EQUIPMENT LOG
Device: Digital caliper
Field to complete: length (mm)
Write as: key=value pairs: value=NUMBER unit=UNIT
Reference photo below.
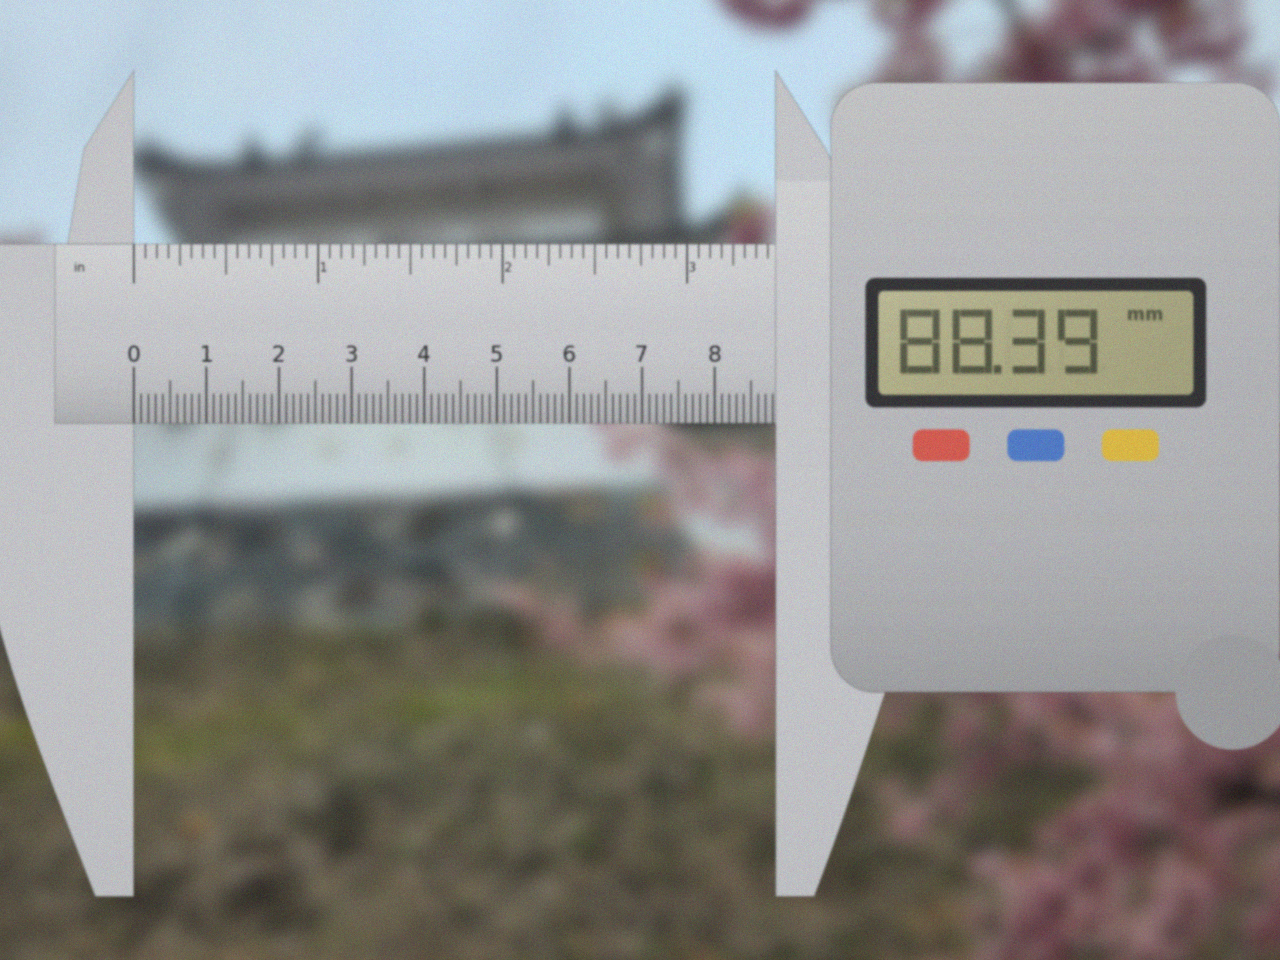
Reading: value=88.39 unit=mm
